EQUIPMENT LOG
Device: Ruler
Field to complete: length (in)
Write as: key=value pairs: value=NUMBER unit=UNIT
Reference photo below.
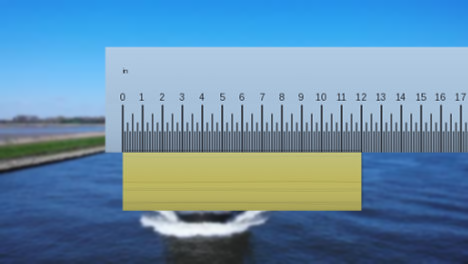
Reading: value=12 unit=in
